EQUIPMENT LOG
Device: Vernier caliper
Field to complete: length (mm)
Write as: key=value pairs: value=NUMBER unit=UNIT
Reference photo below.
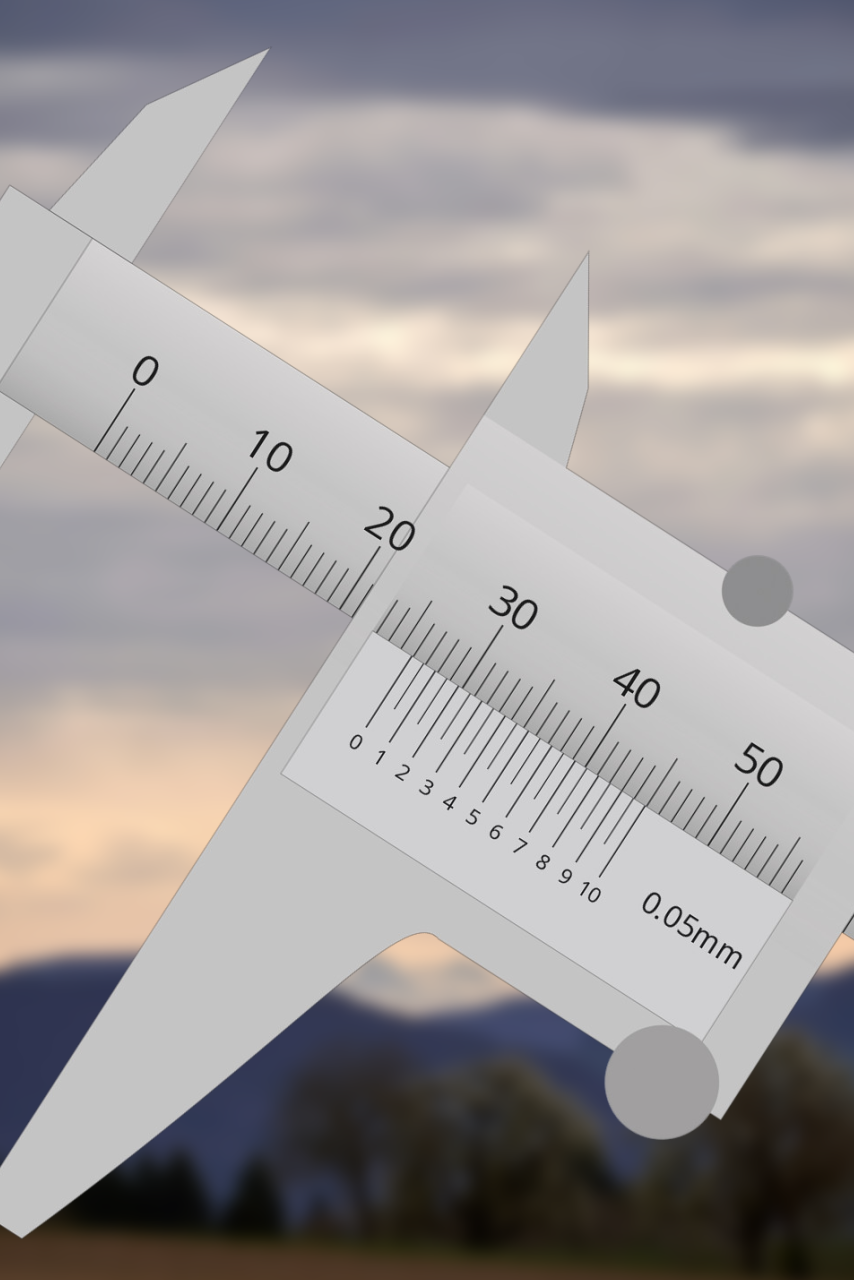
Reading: value=25.9 unit=mm
